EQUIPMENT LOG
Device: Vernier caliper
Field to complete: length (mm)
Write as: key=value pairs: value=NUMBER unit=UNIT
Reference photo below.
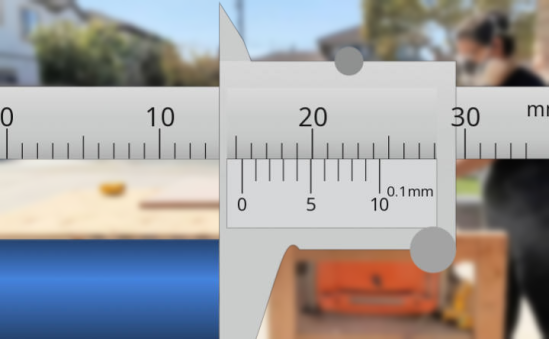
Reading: value=15.4 unit=mm
